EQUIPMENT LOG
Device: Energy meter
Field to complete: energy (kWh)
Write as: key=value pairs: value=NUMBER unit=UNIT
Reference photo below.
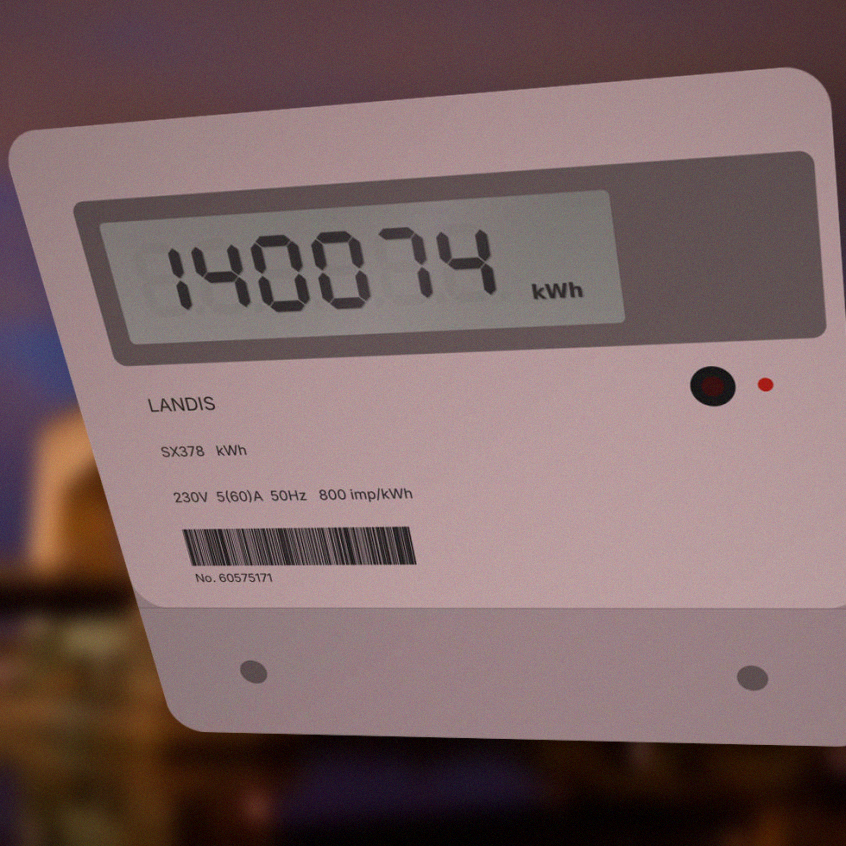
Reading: value=140074 unit=kWh
